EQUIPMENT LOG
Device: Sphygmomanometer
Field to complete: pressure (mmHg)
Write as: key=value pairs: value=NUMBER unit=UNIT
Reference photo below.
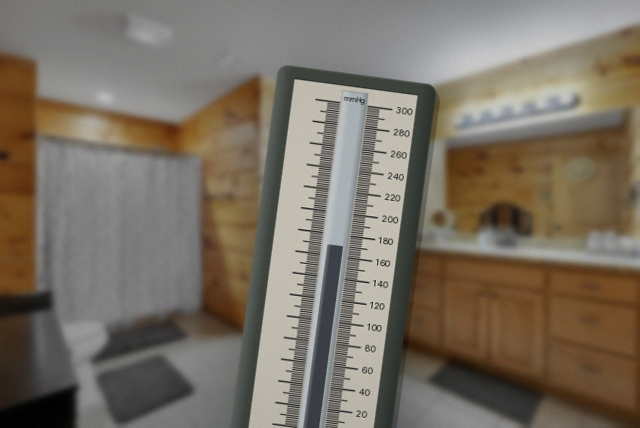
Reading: value=170 unit=mmHg
